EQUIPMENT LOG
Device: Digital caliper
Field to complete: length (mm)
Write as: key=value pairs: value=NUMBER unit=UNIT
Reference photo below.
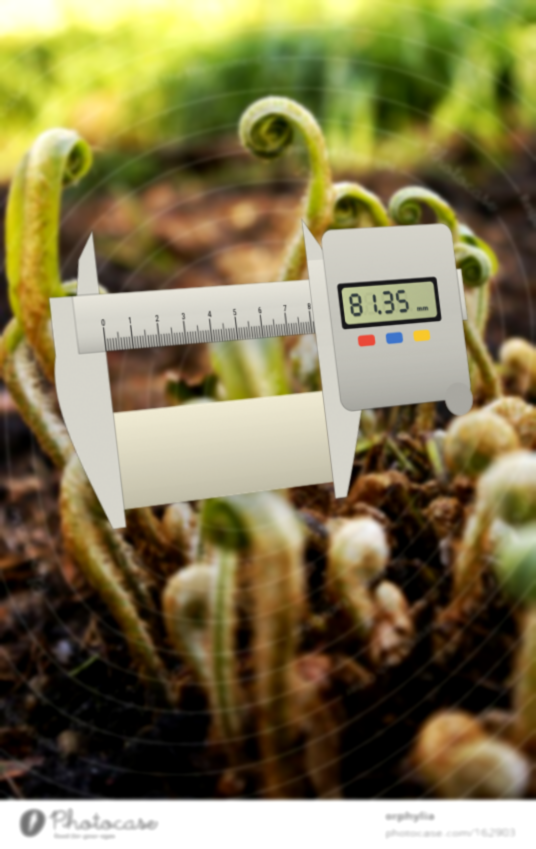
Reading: value=81.35 unit=mm
